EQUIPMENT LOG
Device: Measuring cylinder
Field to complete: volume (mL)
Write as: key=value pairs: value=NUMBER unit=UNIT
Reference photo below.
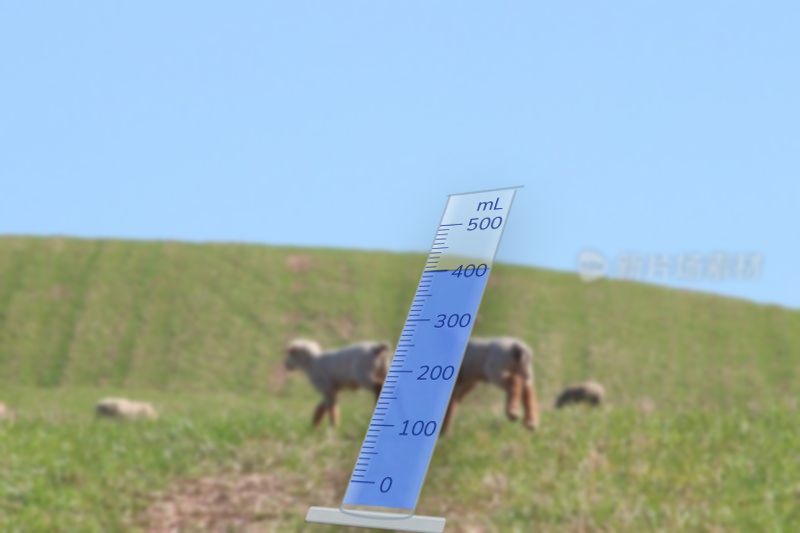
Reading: value=400 unit=mL
